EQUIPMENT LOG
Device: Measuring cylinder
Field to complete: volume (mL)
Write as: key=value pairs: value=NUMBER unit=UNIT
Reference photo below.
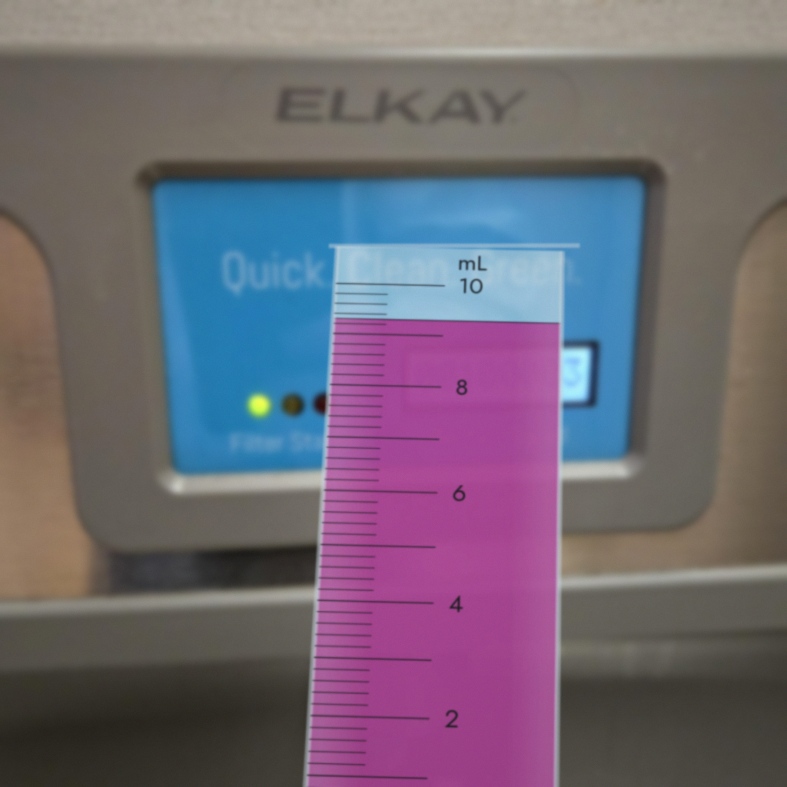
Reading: value=9.3 unit=mL
